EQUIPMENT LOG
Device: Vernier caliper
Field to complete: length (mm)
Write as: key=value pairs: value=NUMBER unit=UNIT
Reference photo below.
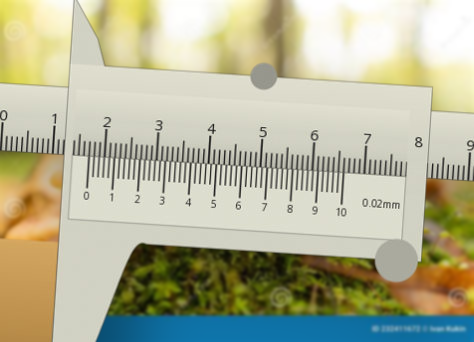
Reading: value=17.0 unit=mm
